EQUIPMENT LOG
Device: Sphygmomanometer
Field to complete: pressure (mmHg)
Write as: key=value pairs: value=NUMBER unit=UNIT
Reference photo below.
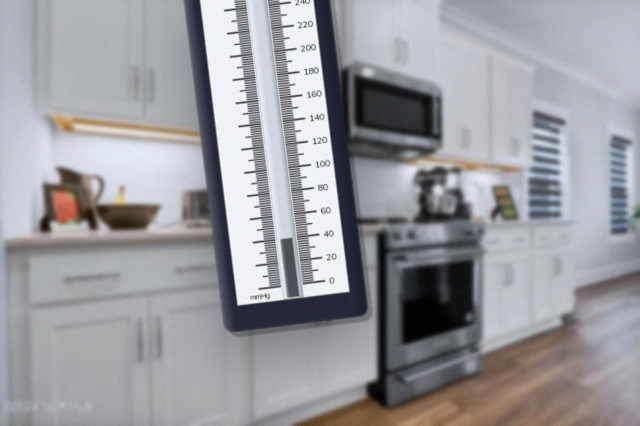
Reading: value=40 unit=mmHg
